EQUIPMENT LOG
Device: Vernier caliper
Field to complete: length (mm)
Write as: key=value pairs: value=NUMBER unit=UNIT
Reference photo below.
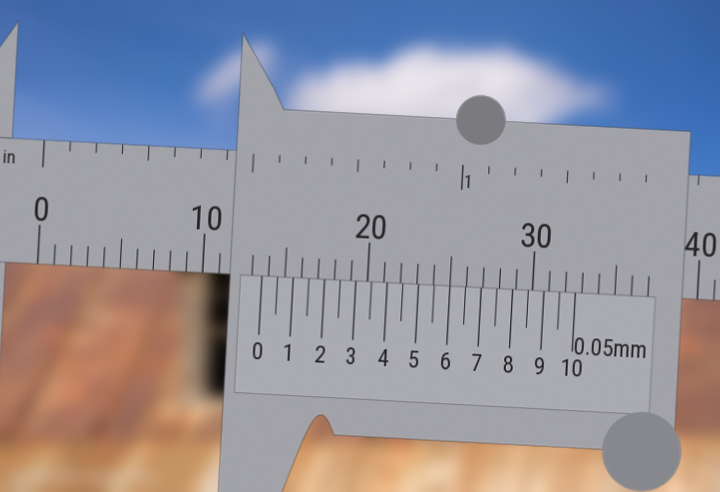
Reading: value=13.6 unit=mm
